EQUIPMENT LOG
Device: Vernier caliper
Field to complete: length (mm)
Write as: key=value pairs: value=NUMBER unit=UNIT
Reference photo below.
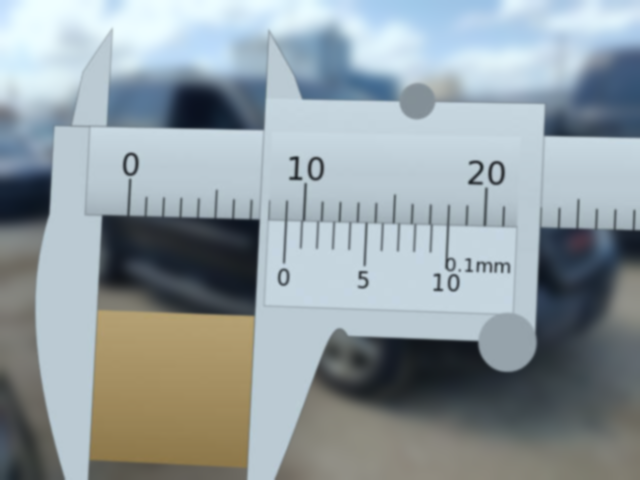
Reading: value=9.0 unit=mm
